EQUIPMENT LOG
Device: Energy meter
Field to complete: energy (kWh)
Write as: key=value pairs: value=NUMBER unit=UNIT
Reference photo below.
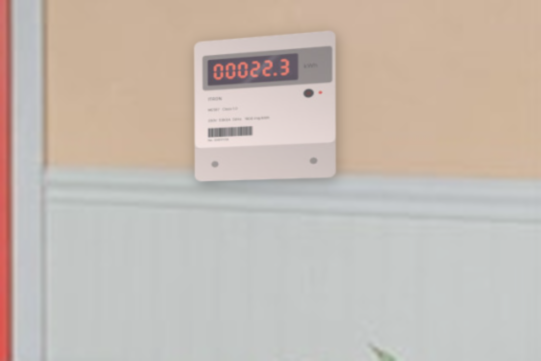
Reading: value=22.3 unit=kWh
